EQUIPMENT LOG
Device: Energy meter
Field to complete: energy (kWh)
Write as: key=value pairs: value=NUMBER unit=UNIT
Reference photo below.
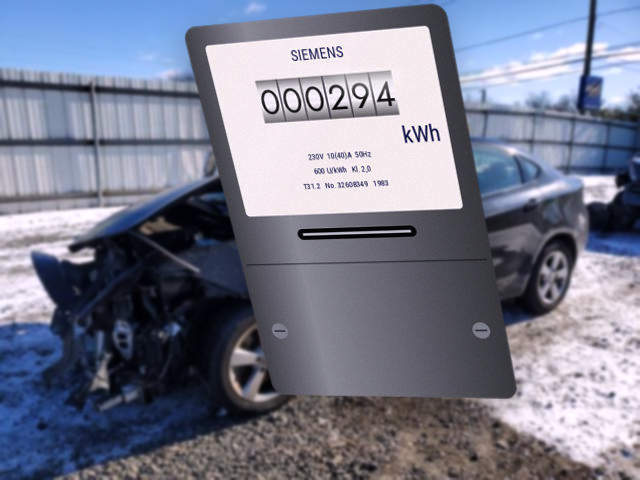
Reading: value=294 unit=kWh
